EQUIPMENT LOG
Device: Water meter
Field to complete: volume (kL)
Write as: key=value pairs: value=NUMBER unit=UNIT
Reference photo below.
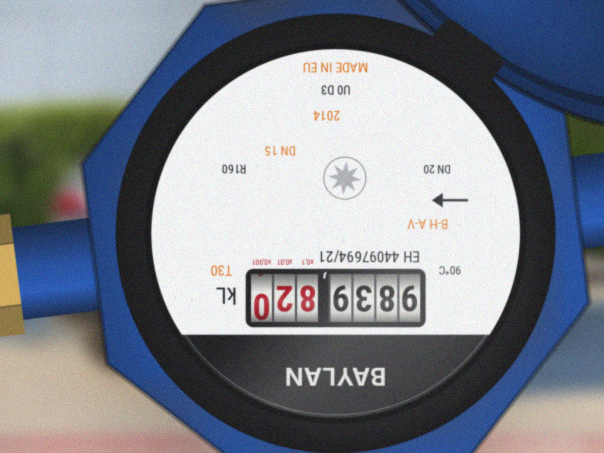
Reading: value=9839.820 unit=kL
